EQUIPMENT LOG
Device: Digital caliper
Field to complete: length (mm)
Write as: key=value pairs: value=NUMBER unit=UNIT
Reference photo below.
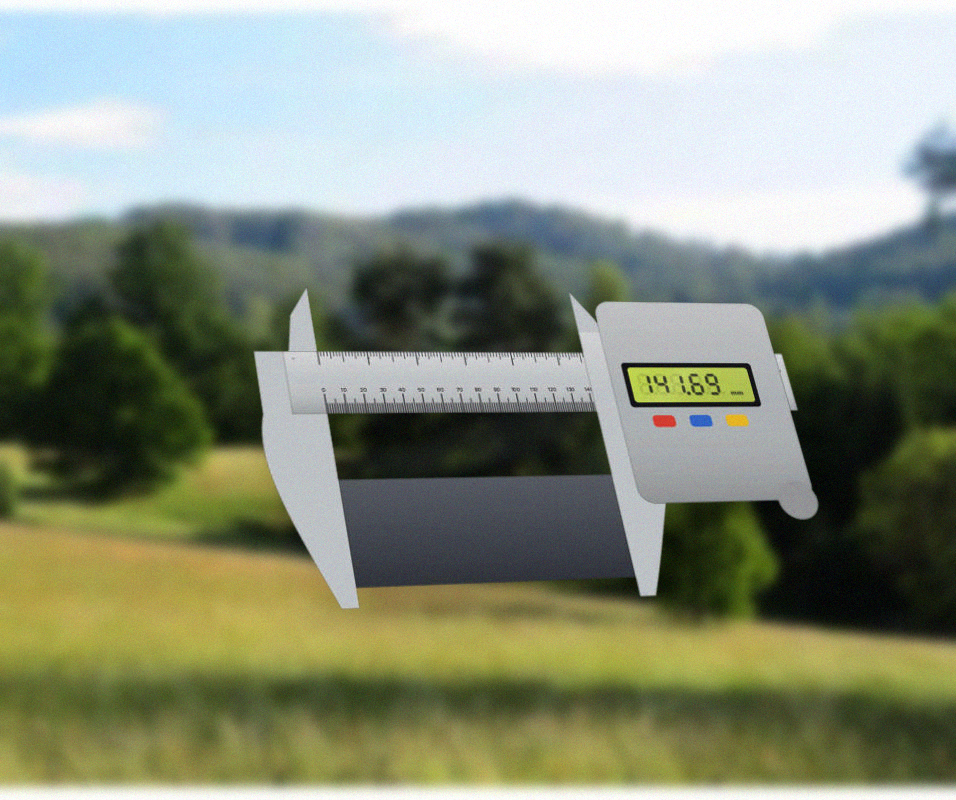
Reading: value=141.69 unit=mm
